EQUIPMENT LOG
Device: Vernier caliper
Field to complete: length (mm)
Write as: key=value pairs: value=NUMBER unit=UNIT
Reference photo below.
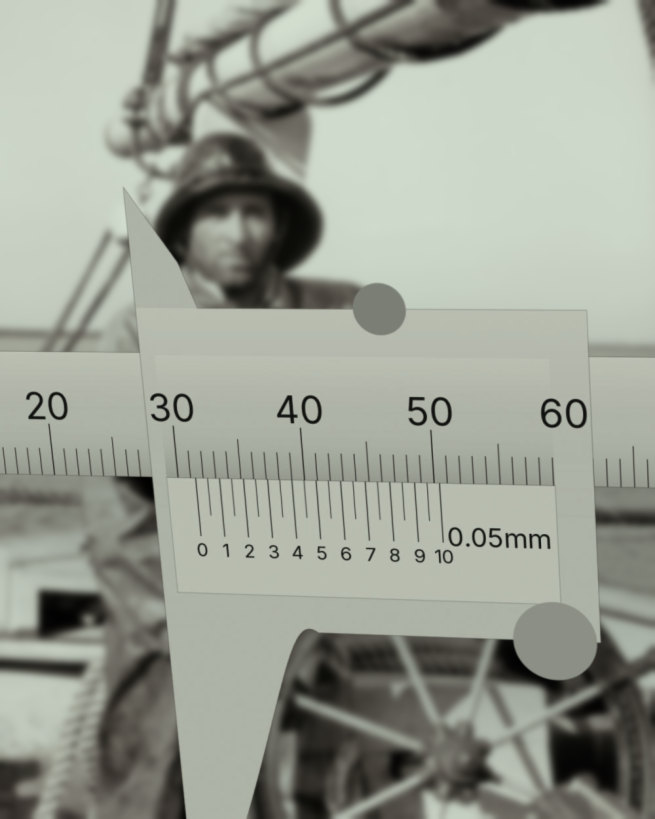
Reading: value=31.4 unit=mm
